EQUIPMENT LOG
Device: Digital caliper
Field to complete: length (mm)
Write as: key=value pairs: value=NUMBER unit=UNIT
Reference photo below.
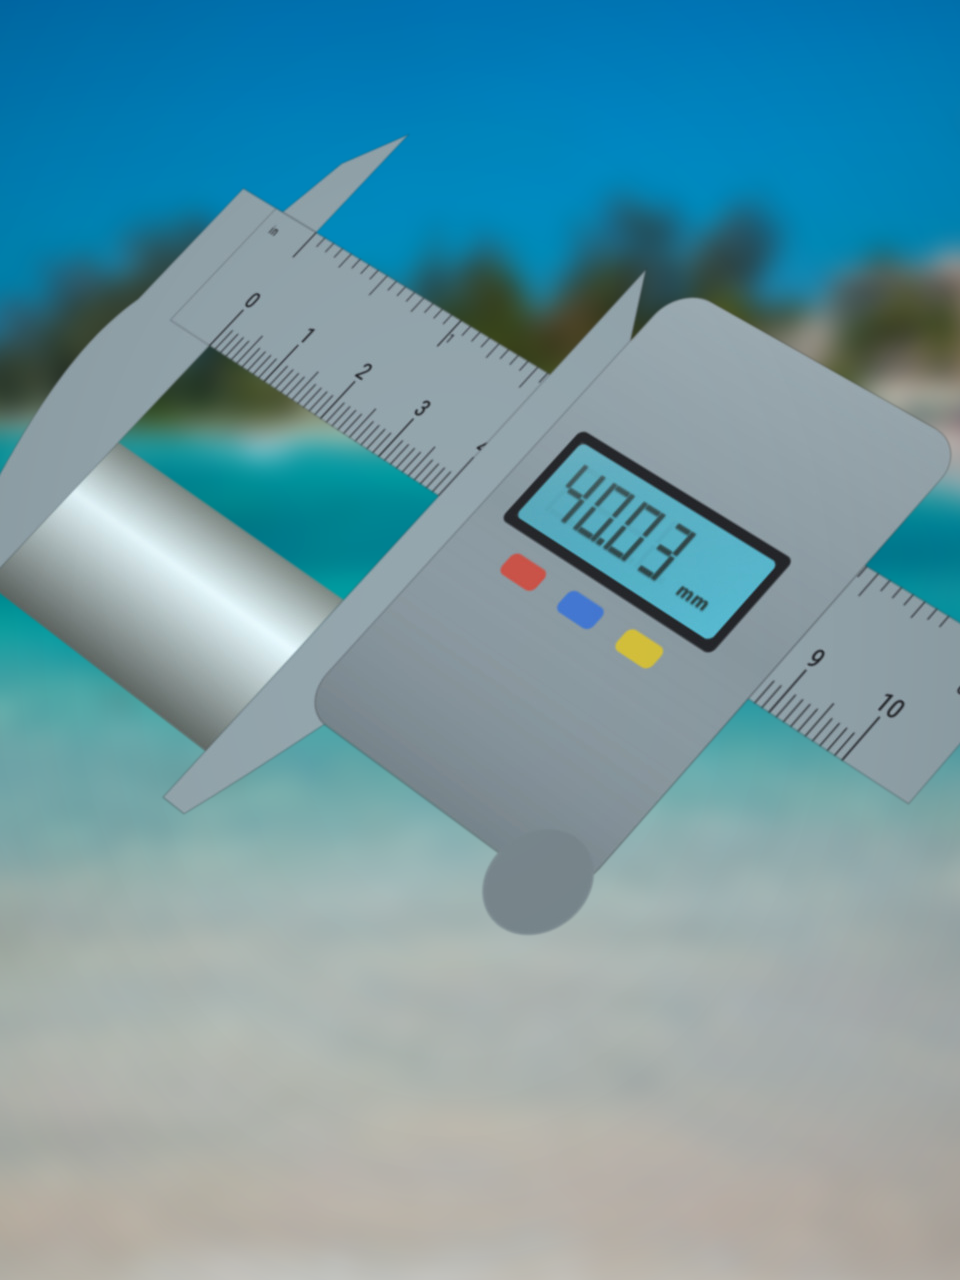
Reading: value=40.03 unit=mm
